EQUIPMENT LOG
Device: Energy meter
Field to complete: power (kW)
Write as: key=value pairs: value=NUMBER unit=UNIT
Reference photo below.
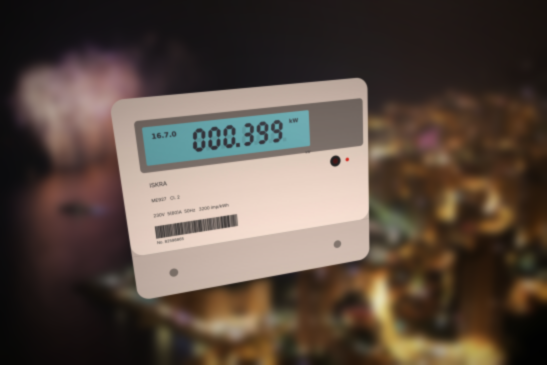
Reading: value=0.399 unit=kW
